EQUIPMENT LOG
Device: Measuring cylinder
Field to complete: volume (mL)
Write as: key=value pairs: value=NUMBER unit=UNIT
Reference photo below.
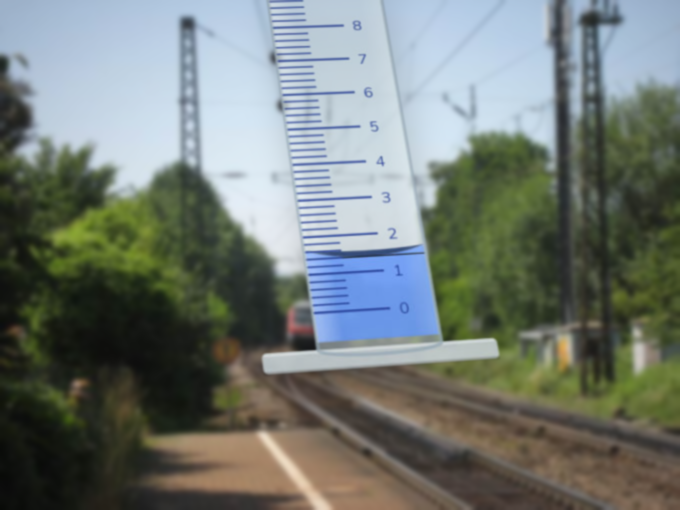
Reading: value=1.4 unit=mL
